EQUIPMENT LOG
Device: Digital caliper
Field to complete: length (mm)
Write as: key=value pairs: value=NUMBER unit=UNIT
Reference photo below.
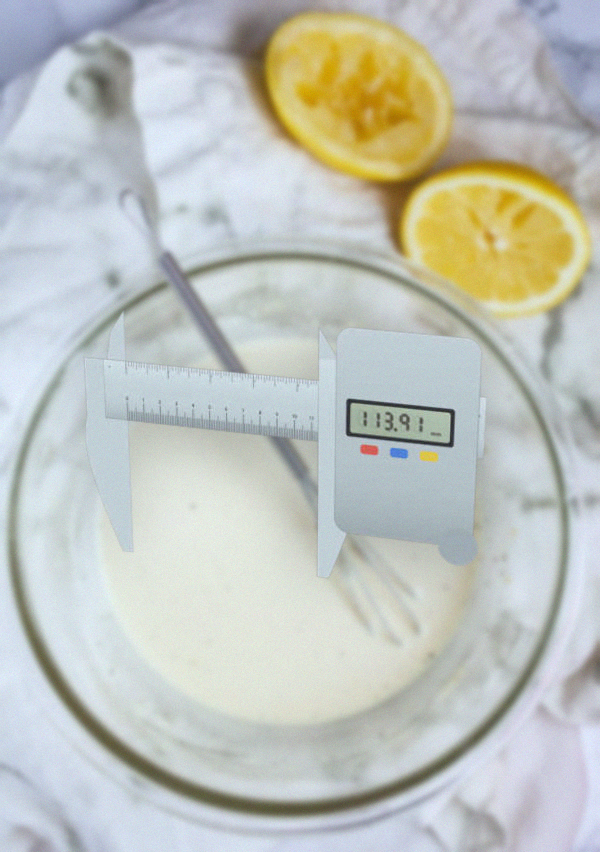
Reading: value=113.91 unit=mm
